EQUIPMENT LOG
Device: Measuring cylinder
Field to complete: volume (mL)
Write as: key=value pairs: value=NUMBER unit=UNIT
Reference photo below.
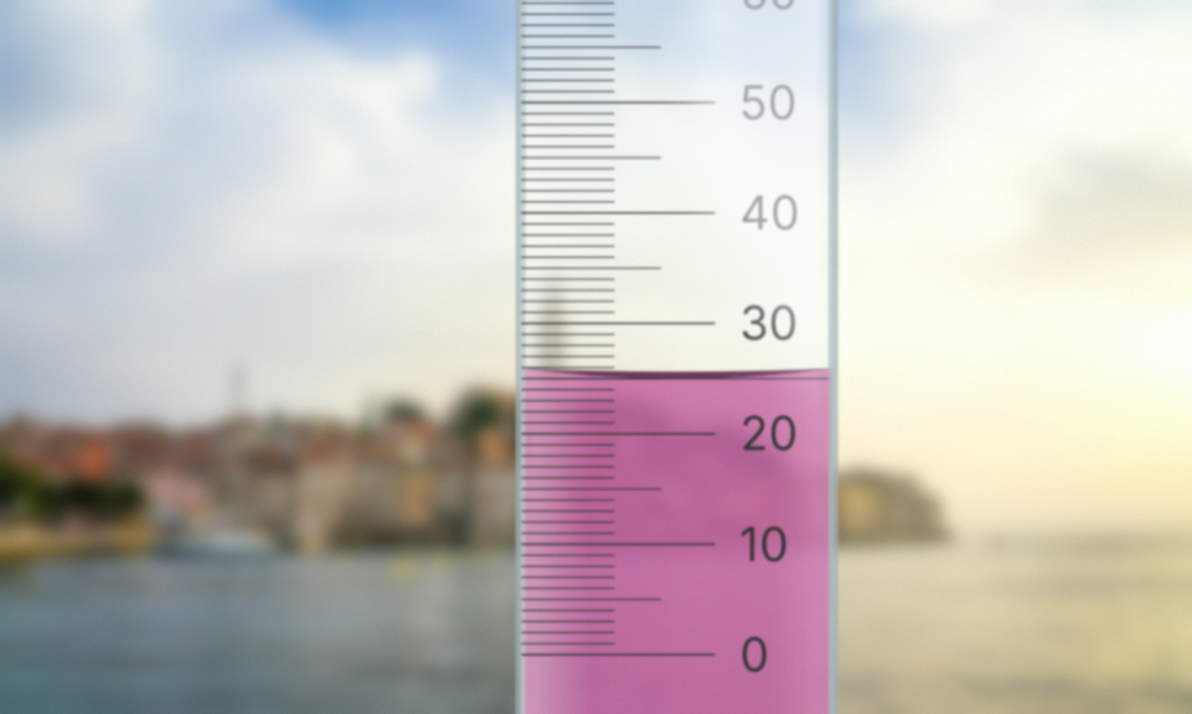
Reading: value=25 unit=mL
